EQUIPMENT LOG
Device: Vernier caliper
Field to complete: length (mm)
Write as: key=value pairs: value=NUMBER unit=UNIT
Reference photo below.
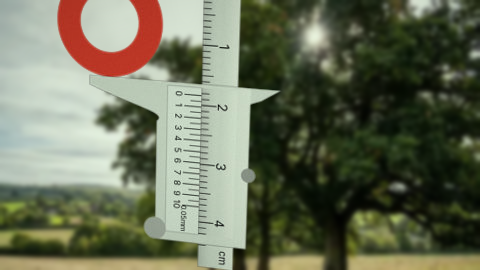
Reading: value=18.4 unit=mm
